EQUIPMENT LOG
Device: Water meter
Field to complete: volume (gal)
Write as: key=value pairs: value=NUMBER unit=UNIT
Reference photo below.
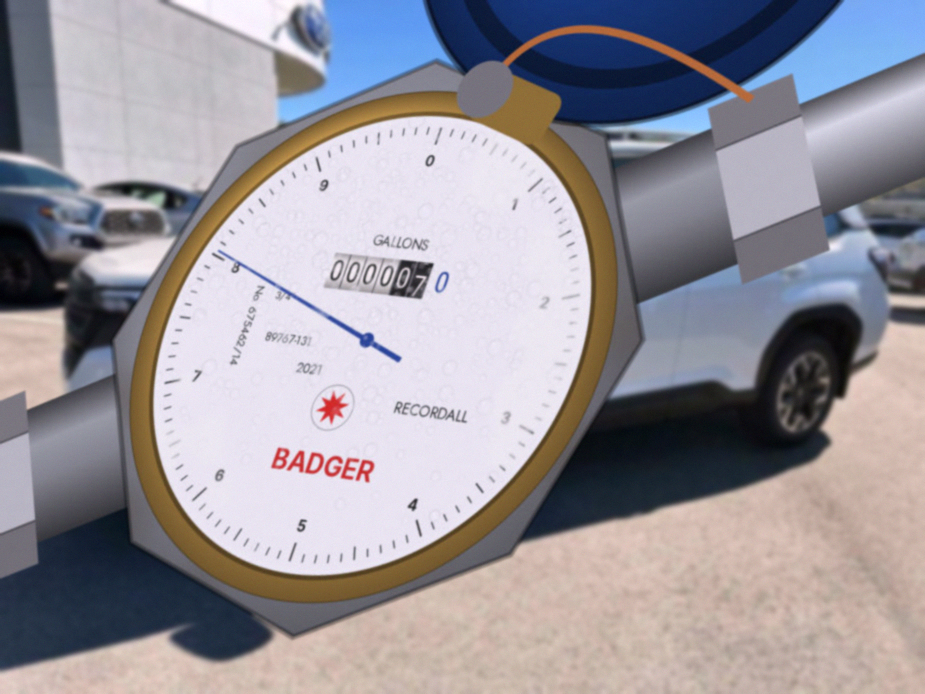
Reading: value=68.0 unit=gal
